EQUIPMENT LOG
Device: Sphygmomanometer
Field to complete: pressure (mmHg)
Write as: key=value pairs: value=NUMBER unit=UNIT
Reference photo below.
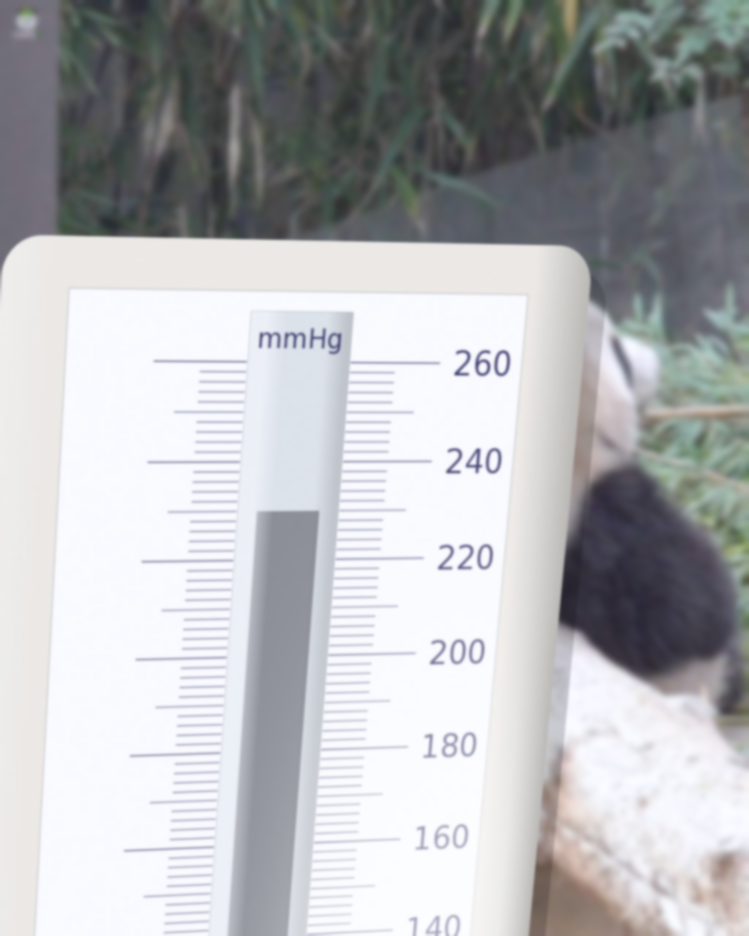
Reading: value=230 unit=mmHg
